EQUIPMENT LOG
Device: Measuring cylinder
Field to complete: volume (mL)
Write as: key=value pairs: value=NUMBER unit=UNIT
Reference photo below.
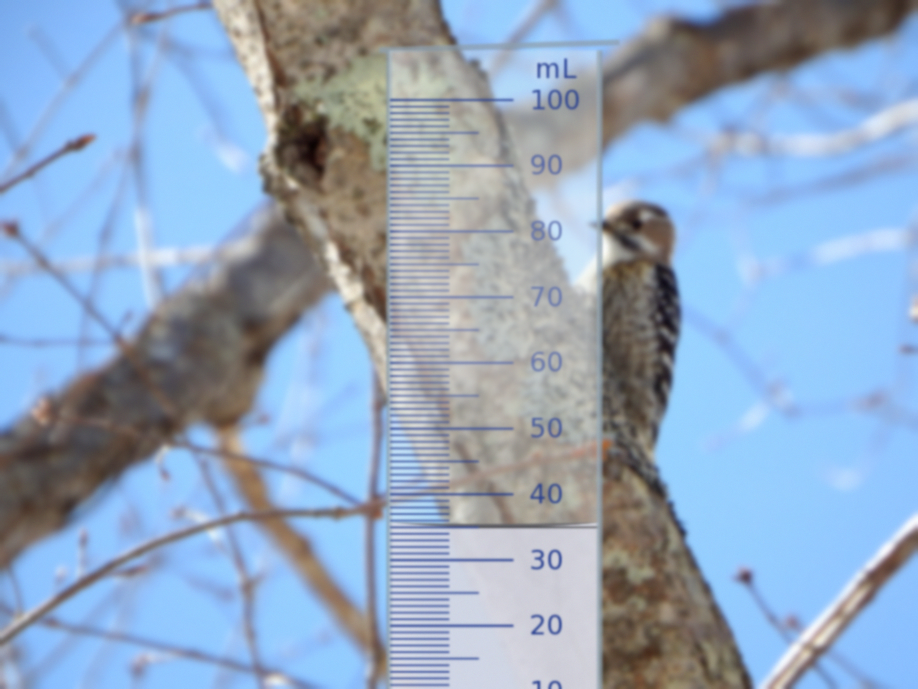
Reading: value=35 unit=mL
